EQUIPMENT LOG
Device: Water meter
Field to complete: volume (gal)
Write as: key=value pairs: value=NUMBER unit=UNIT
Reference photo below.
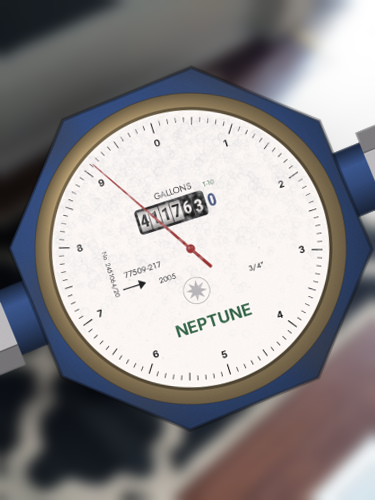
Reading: value=4117629.1 unit=gal
